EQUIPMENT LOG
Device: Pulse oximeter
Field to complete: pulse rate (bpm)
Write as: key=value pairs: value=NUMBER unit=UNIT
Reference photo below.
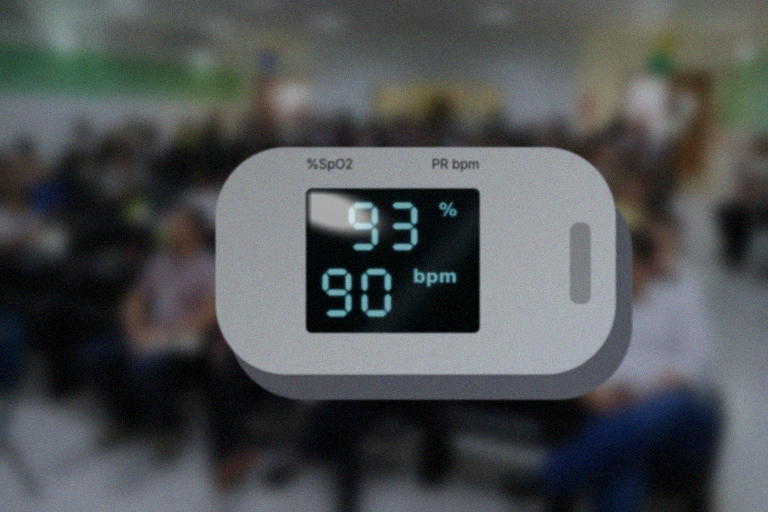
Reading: value=90 unit=bpm
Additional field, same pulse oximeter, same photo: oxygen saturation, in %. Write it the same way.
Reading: value=93 unit=%
